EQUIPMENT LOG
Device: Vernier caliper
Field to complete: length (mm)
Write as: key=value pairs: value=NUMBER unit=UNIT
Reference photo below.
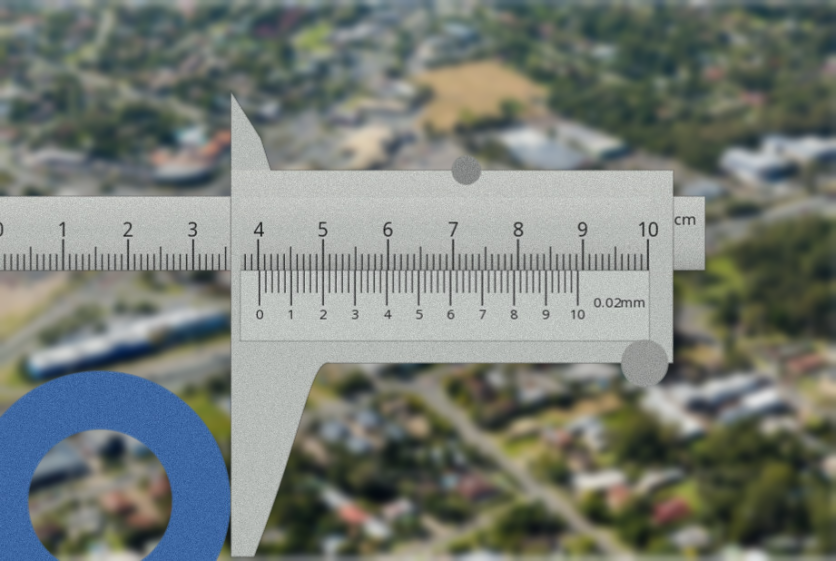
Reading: value=40.2 unit=mm
